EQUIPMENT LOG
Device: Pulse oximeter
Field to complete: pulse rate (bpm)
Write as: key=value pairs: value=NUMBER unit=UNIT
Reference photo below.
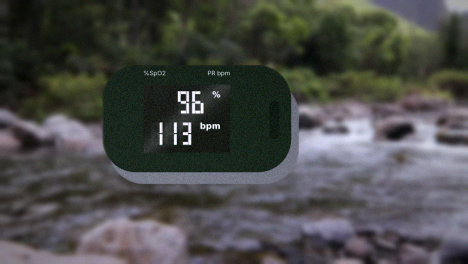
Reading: value=113 unit=bpm
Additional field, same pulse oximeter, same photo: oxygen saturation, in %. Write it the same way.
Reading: value=96 unit=%
